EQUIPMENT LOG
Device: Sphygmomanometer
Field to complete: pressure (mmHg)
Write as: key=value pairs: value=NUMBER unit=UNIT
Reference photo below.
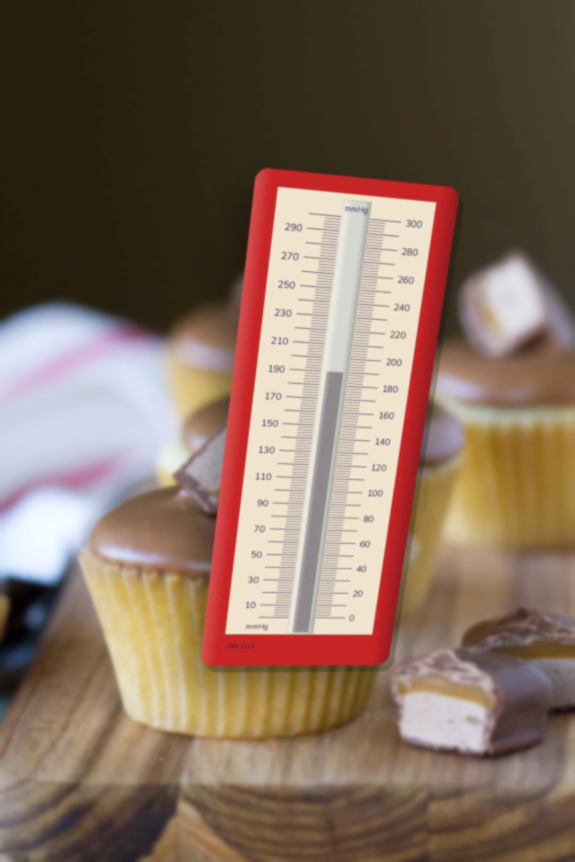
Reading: value=190 unit=mmHg
